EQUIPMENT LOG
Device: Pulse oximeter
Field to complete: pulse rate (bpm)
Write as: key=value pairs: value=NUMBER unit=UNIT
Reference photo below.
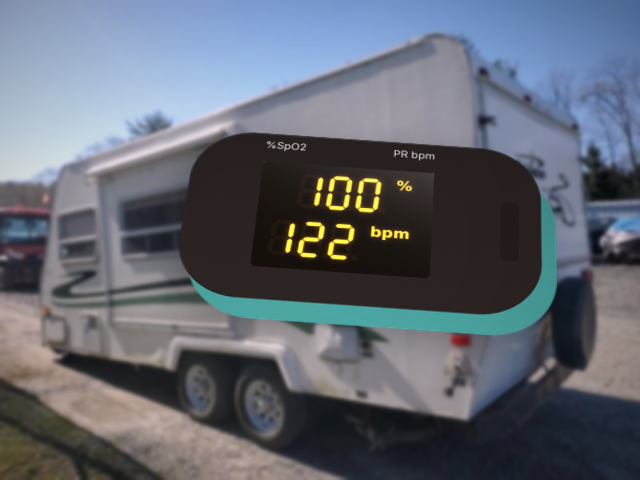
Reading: value=122 unit=bpm
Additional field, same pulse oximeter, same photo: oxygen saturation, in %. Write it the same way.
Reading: value=100 unit=%
